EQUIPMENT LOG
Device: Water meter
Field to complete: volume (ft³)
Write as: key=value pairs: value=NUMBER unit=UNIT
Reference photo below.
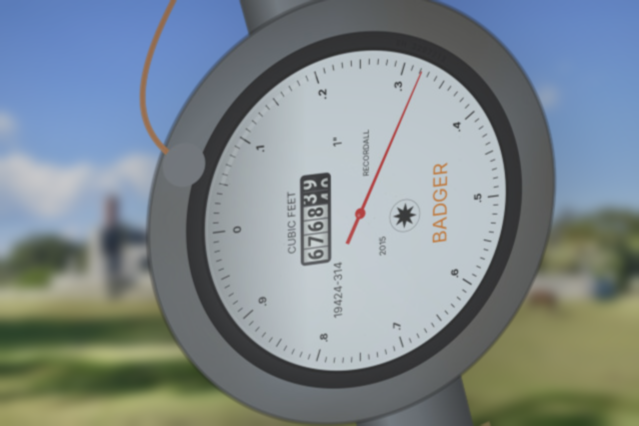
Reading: value=676839.32 unit=ft³
